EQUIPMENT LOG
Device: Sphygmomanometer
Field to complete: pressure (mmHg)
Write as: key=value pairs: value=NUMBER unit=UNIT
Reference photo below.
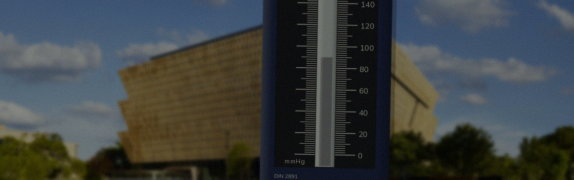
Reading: value=90 unit=mmHg
